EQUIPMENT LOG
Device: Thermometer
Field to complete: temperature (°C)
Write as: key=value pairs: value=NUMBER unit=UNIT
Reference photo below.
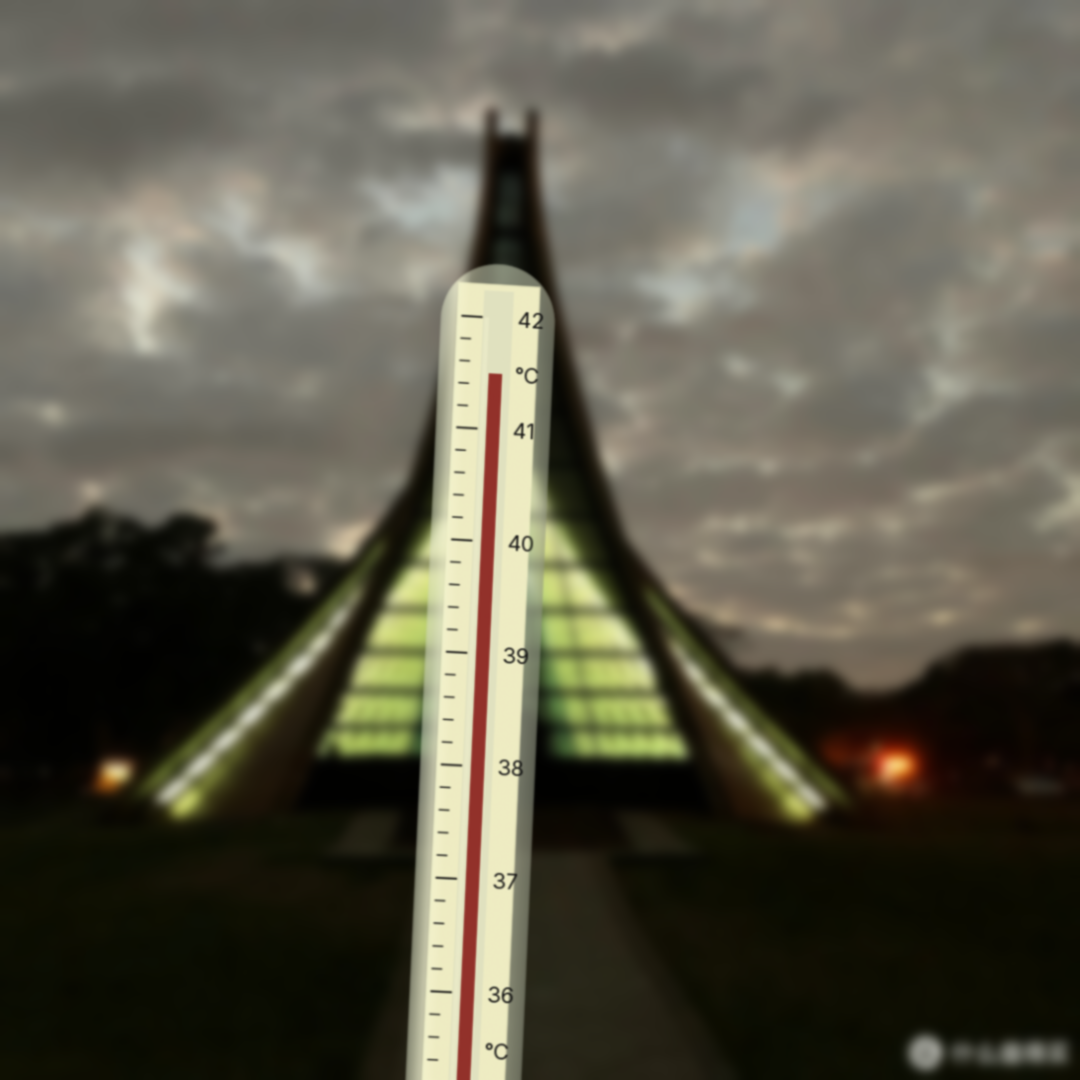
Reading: value=41.5 unit=°C
